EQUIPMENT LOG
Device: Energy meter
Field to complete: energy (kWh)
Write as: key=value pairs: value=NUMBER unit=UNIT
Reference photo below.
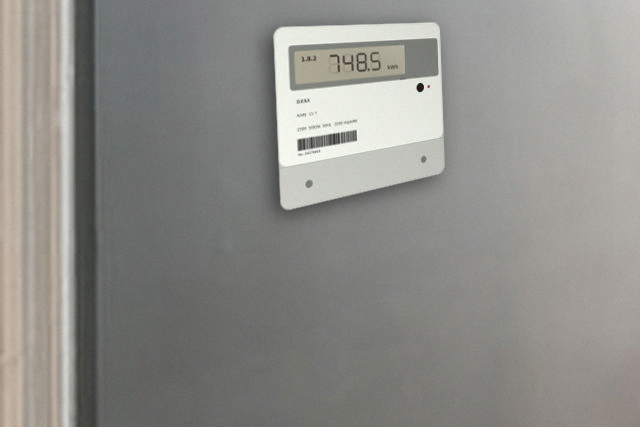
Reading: value=748.5 unit=kWh
